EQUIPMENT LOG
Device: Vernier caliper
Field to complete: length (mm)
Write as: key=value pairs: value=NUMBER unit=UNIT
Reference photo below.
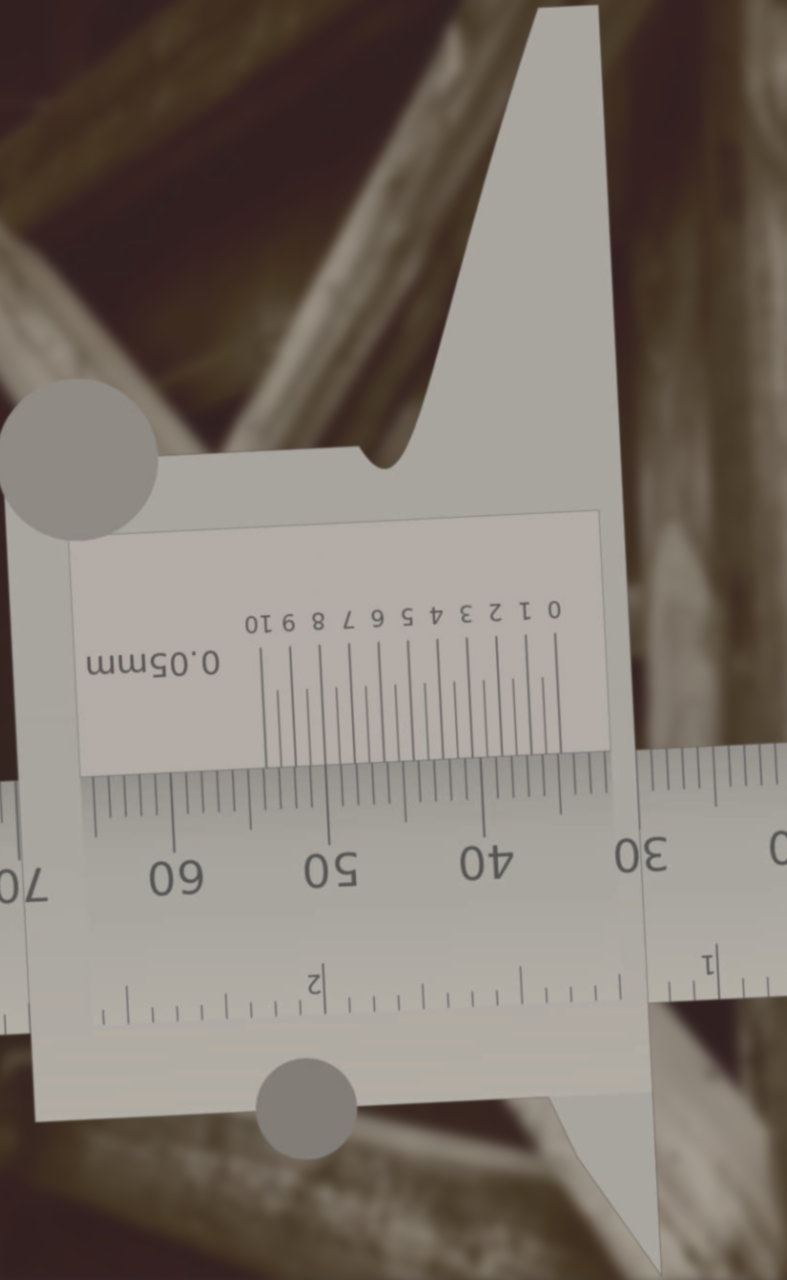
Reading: value=34.8 unit=mm
